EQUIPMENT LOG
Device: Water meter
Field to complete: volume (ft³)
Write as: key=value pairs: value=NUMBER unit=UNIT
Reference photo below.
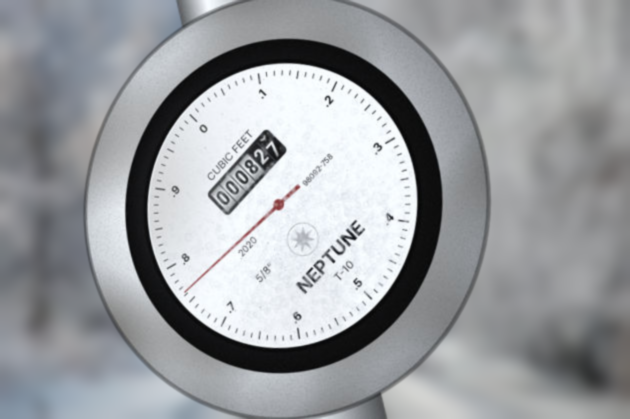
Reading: value=826.76 unit=ft³
